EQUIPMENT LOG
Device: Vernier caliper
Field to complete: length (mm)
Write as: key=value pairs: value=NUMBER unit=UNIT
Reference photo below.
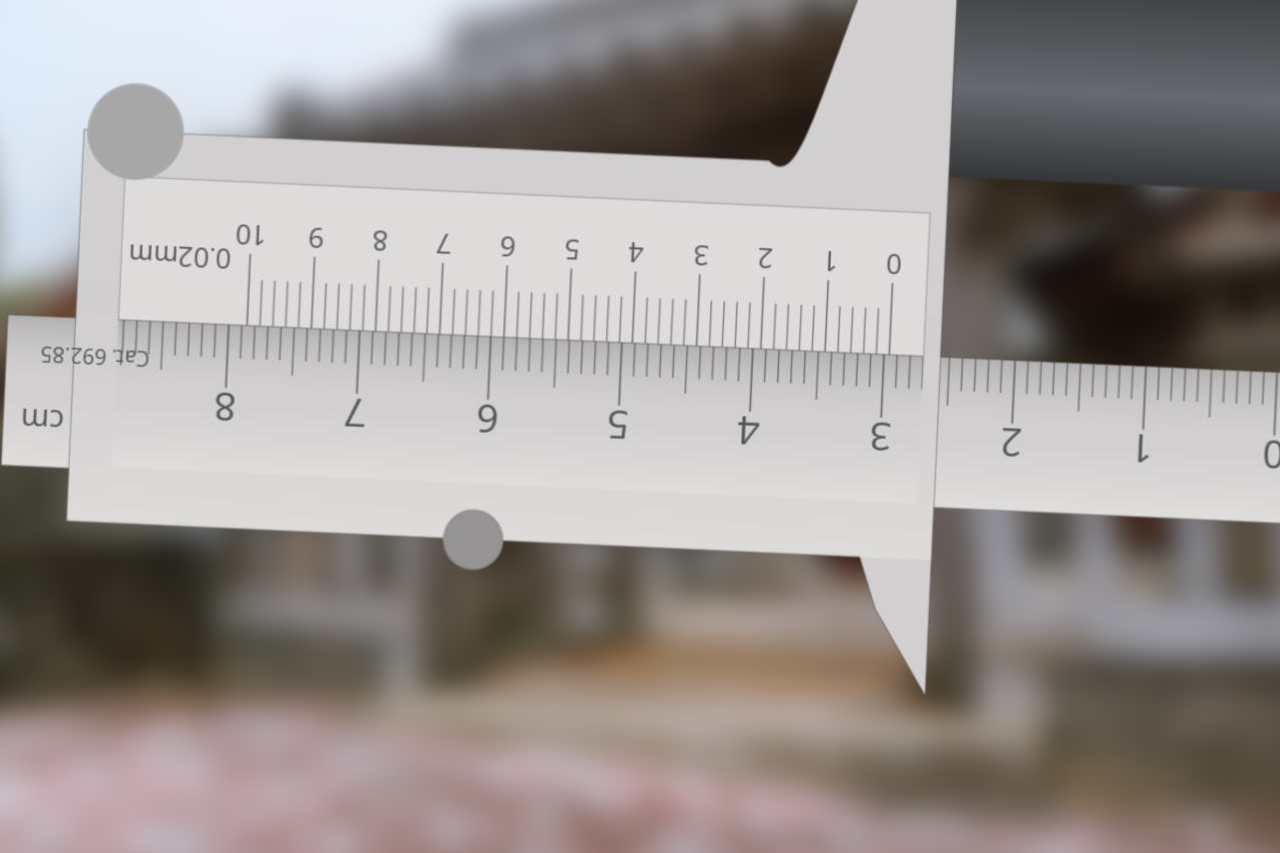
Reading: value=29.6 unit=mm
